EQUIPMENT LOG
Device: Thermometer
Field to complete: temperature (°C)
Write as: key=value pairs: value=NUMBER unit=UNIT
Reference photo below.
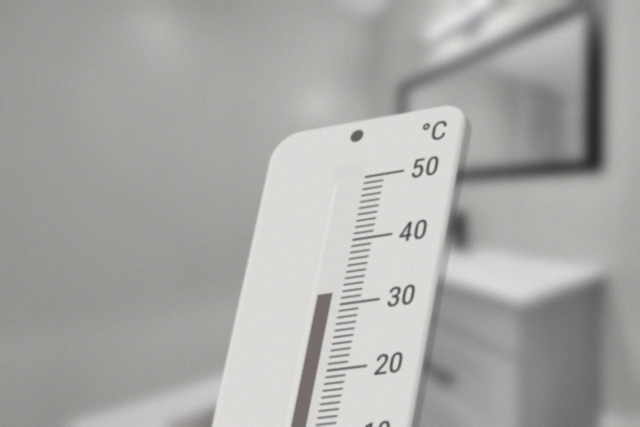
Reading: value=32 unit=°C
